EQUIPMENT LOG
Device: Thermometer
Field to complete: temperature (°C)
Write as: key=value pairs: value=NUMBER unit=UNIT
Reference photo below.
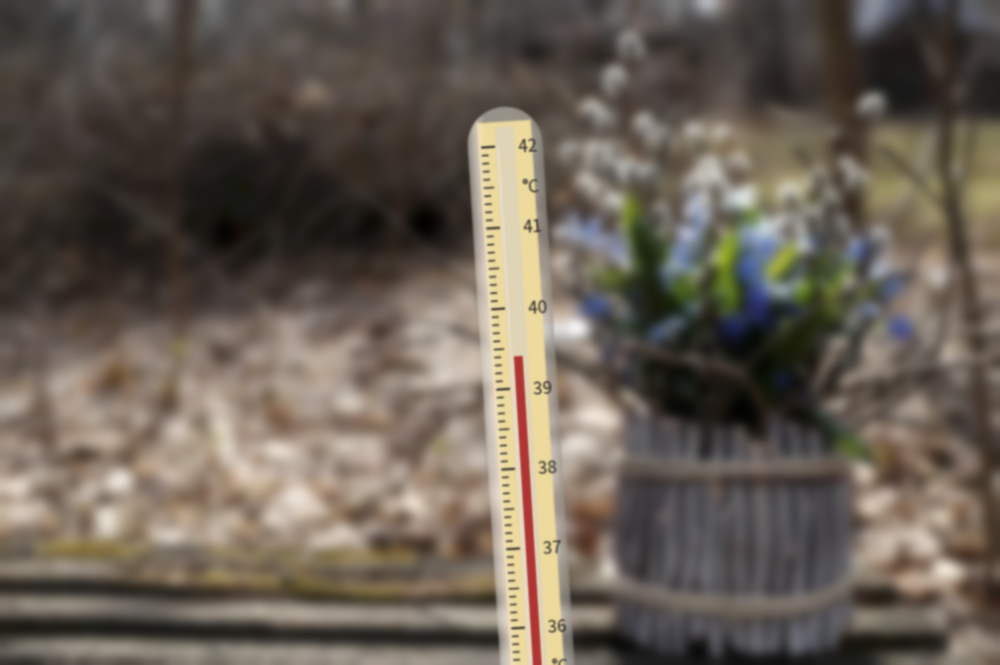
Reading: value=39.4 unit=°C
